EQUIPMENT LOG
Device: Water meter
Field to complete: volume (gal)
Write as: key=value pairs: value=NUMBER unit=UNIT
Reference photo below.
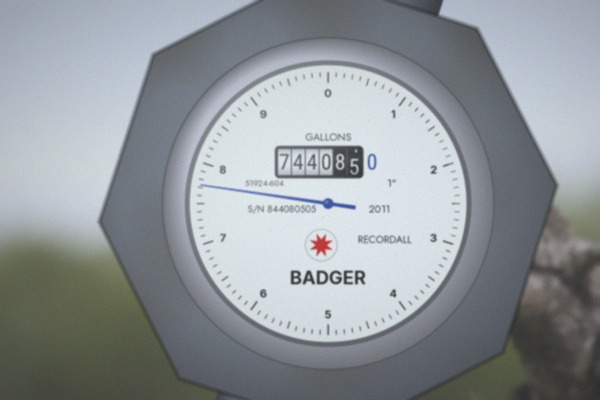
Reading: value=7440847.7 unit=gal
